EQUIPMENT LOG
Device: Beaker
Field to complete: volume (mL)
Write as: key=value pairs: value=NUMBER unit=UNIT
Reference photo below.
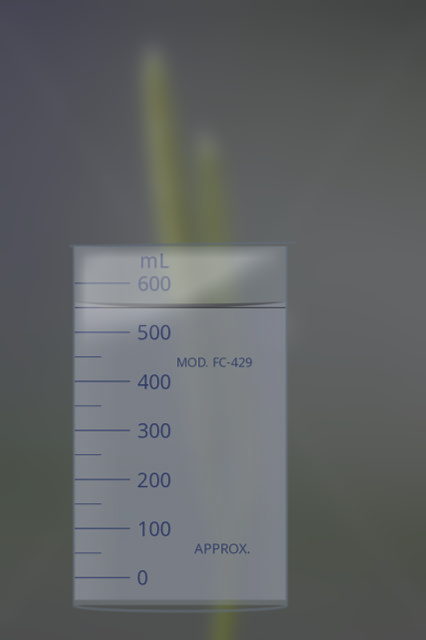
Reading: value=550 unit=mL
